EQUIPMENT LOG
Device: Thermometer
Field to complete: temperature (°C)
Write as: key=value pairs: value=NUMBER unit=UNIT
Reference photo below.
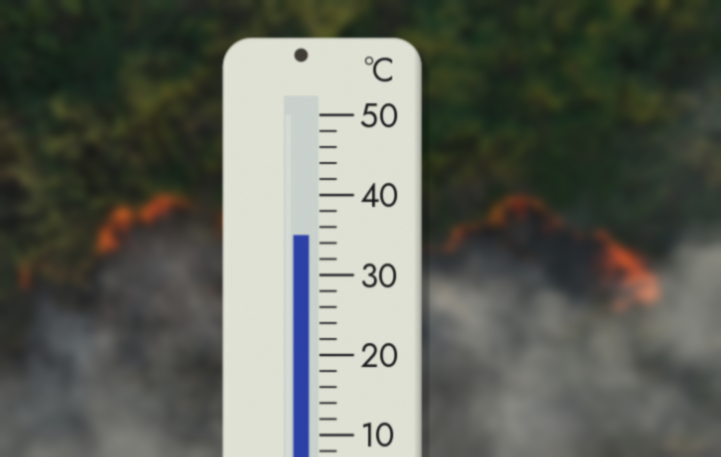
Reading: value=35 unit=°C
